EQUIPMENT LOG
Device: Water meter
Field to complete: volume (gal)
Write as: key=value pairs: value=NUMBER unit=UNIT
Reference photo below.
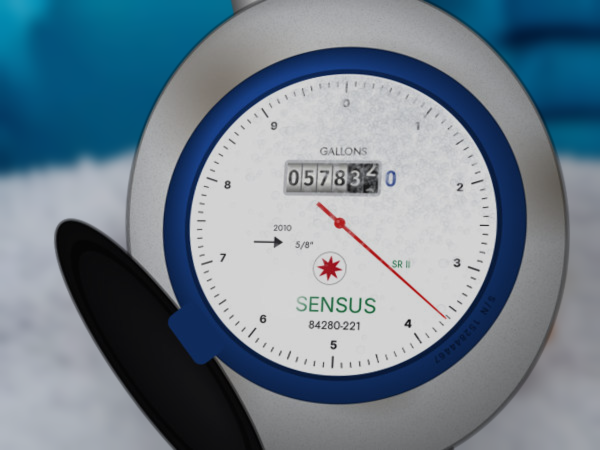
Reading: value=578323.6 unit=gal
